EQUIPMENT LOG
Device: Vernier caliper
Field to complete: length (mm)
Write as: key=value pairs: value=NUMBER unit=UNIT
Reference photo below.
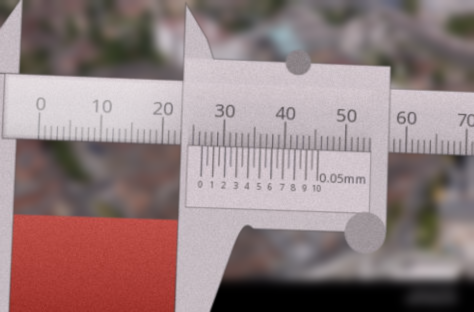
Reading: value=26.5 unit=mm
